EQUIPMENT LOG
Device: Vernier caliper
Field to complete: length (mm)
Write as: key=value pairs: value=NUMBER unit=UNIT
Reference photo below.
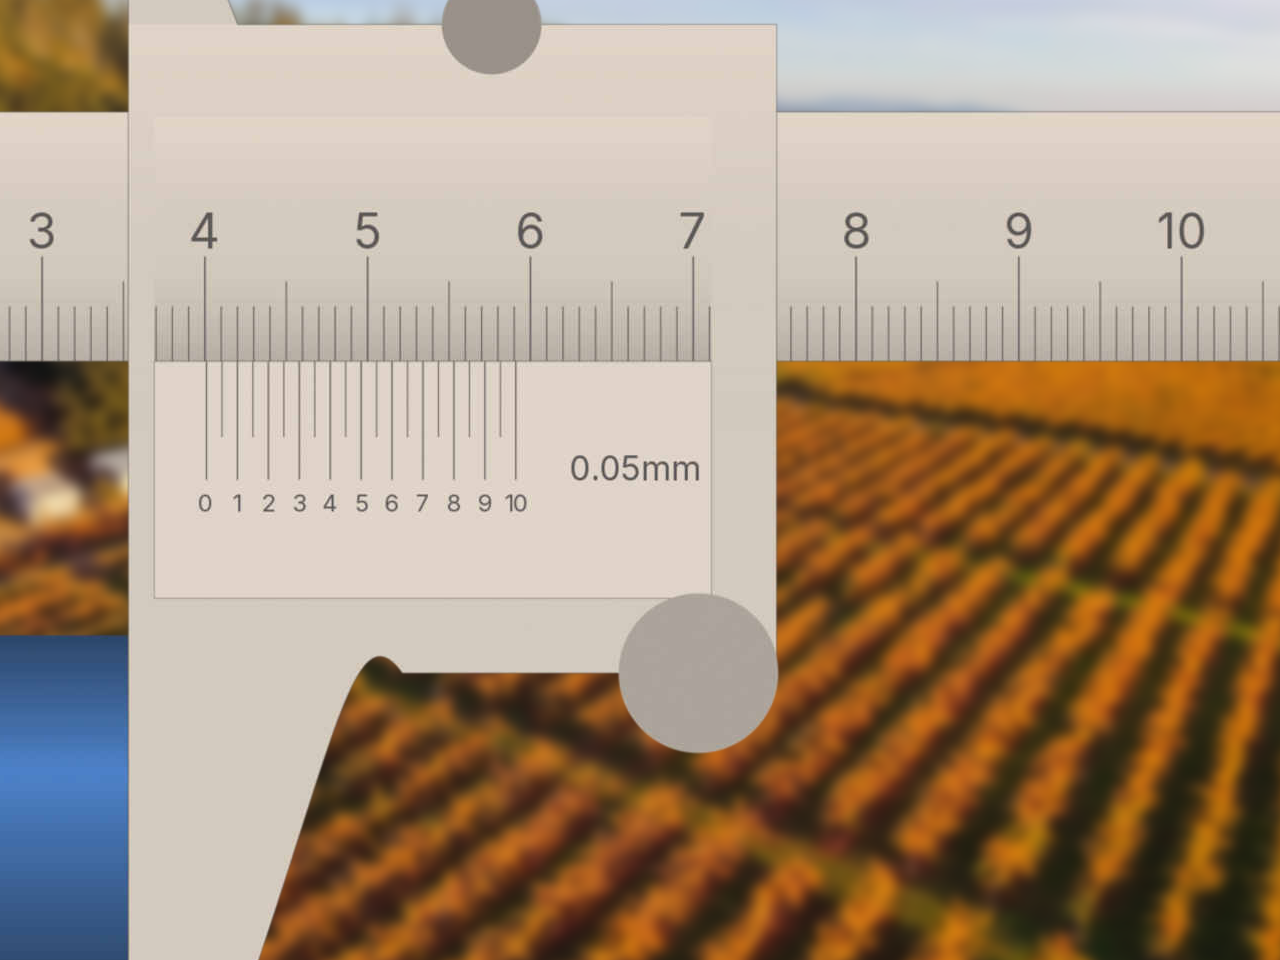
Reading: value=40.1 unit=mm
